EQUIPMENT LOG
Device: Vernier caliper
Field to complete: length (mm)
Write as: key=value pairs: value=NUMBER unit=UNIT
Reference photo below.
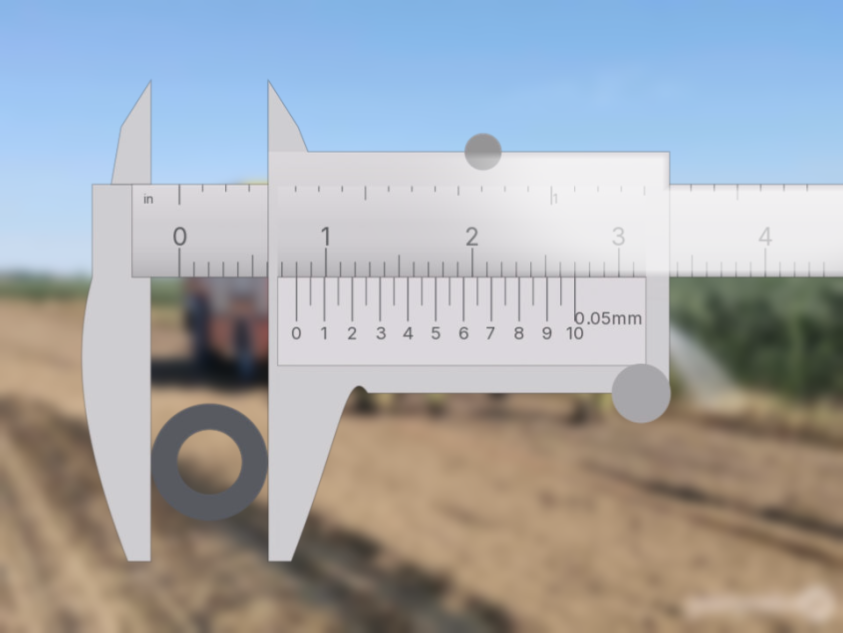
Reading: value=8.0 unit=mm
